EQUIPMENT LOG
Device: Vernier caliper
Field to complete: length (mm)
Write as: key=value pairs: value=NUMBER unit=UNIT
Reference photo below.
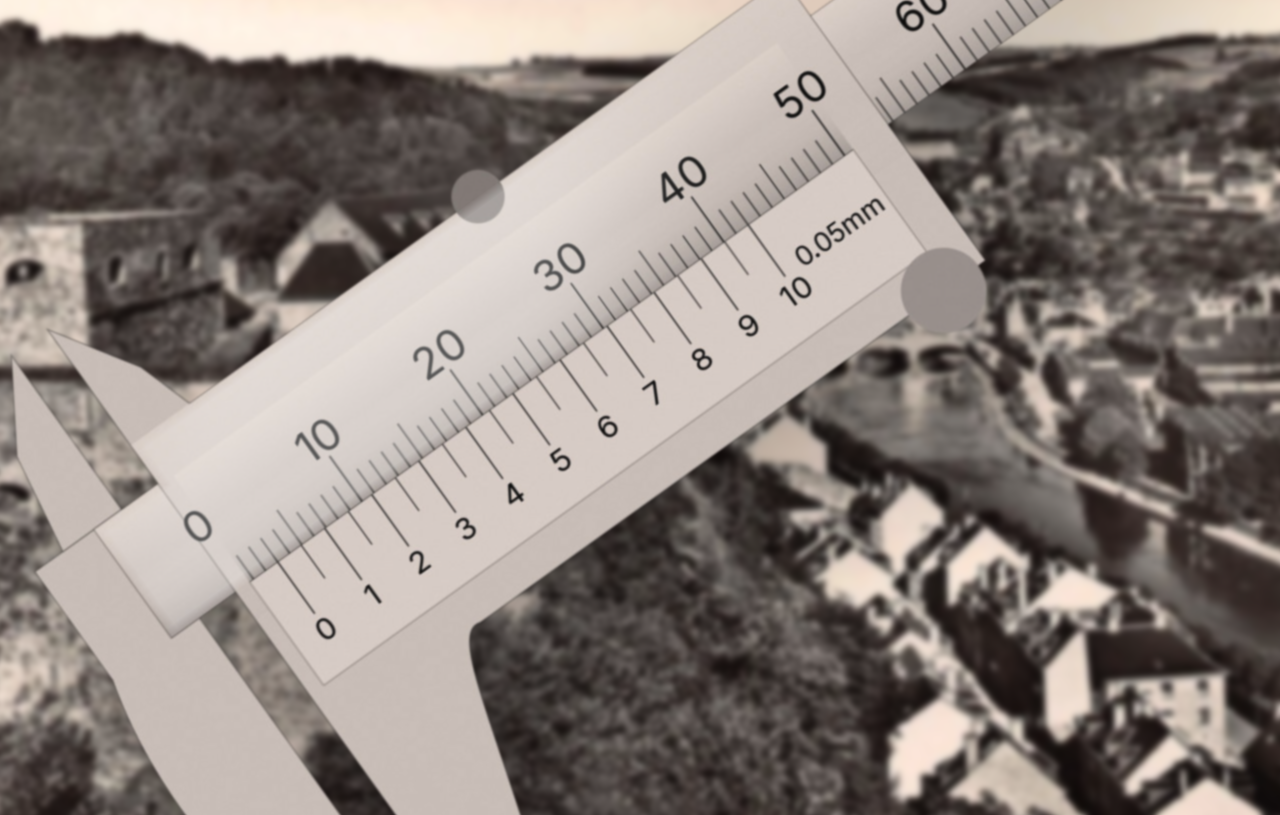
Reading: value=3.0 unit=mm
